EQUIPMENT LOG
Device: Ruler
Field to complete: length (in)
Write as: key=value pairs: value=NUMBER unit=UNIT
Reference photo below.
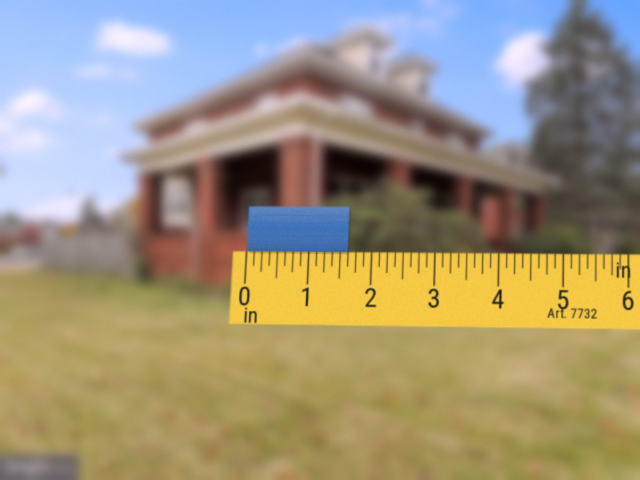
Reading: value=1.625 unit=in
